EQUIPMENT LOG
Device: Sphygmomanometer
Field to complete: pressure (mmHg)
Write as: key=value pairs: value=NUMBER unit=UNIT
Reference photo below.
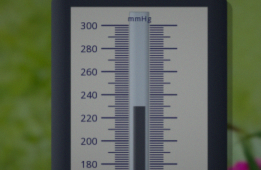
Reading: value=230 unit=mmHg
